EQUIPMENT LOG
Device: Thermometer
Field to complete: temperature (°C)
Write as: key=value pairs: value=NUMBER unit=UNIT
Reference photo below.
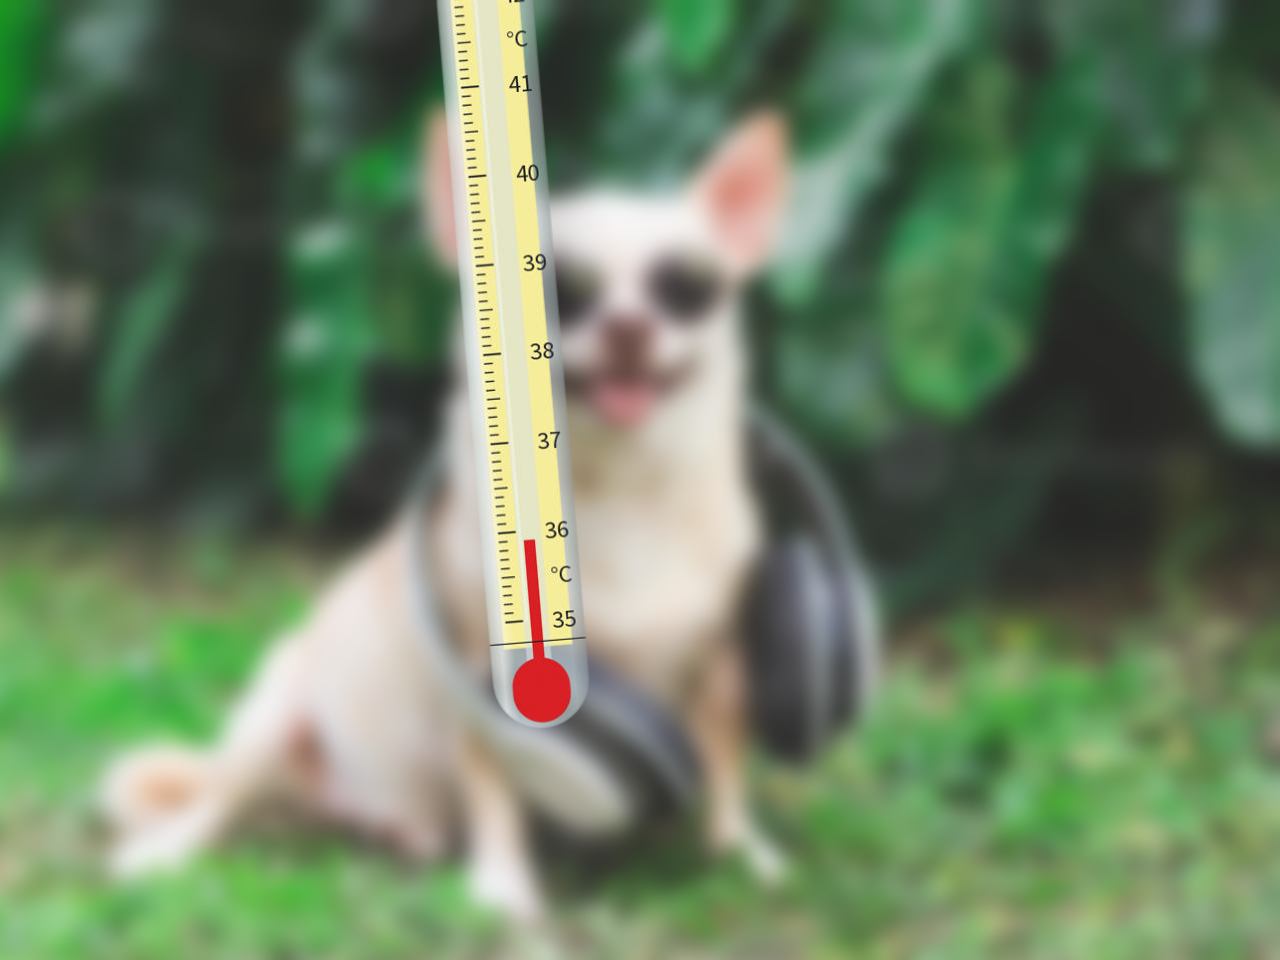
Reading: value=35.9 unit=°C
